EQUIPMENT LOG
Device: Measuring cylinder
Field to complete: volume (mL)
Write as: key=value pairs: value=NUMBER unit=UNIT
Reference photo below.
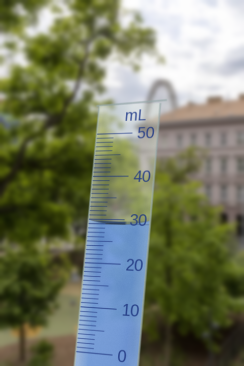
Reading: value=29 unit=mL
